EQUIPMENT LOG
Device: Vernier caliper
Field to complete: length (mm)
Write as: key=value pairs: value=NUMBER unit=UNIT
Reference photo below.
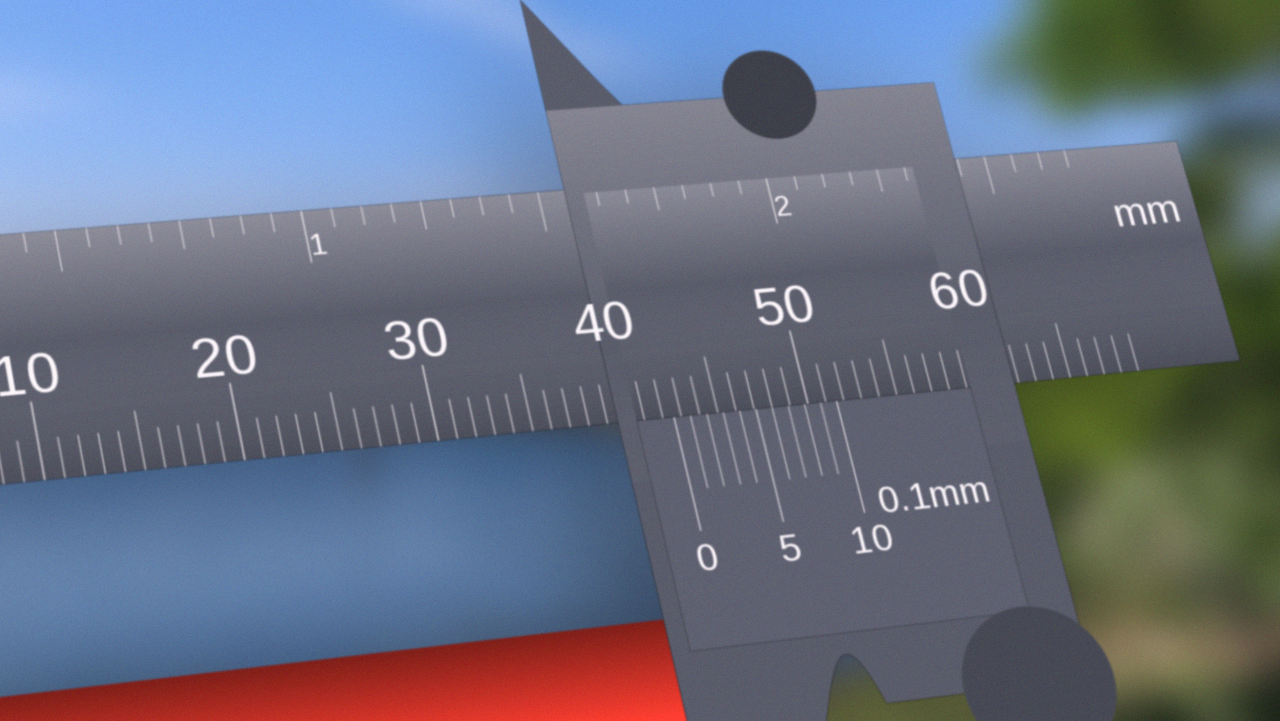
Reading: value=42.6 unit=mm
